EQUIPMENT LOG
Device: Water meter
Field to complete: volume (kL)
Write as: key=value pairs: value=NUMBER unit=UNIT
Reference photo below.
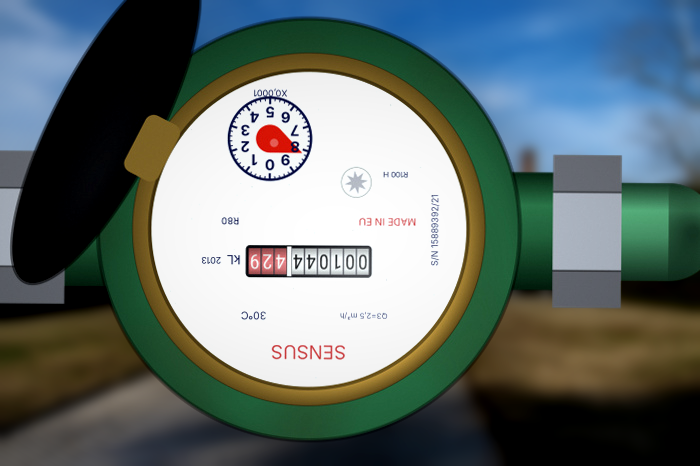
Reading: value=1044.4298 unit=kL
